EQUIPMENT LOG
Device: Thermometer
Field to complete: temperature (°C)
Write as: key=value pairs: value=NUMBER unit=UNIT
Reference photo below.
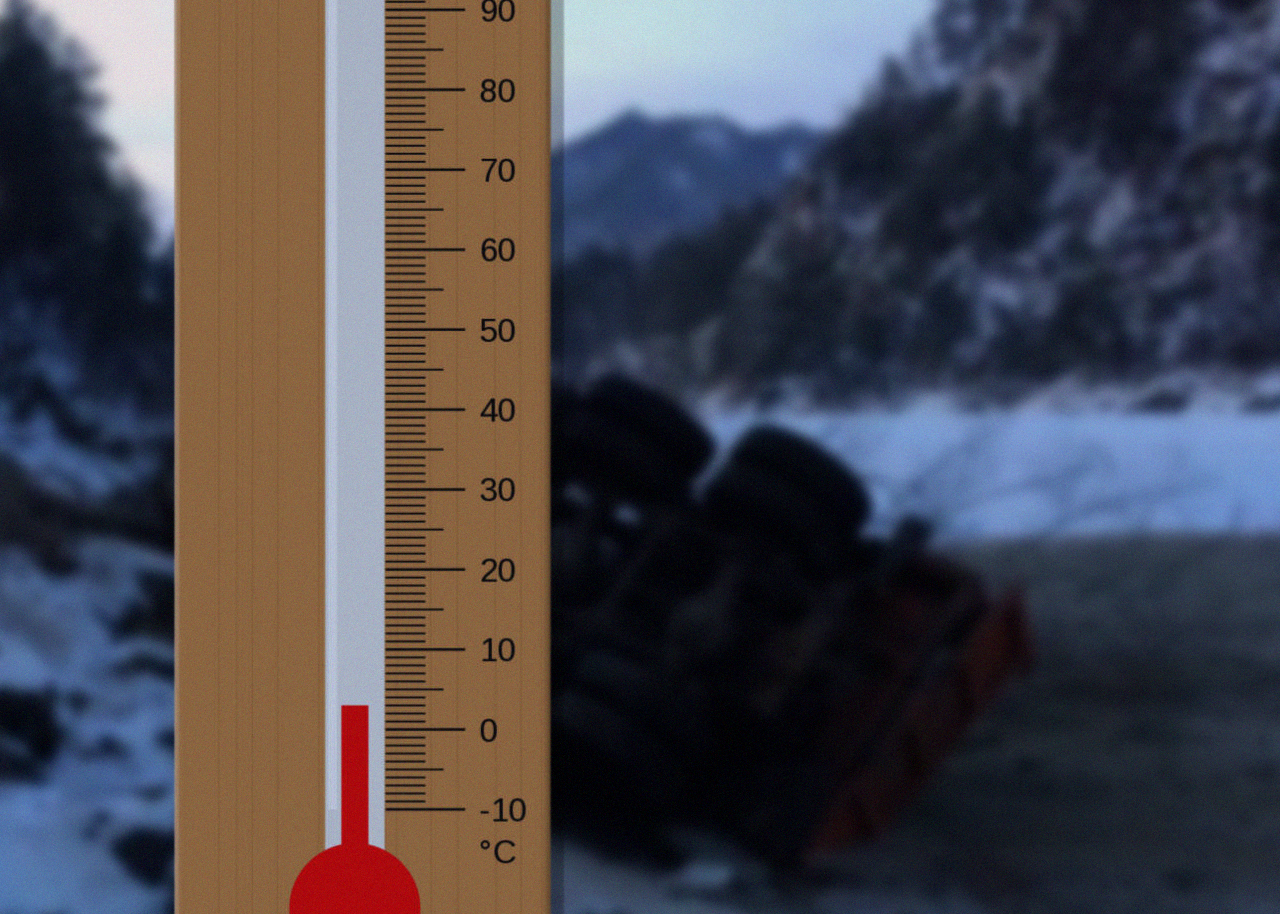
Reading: value=3 unit=°C
